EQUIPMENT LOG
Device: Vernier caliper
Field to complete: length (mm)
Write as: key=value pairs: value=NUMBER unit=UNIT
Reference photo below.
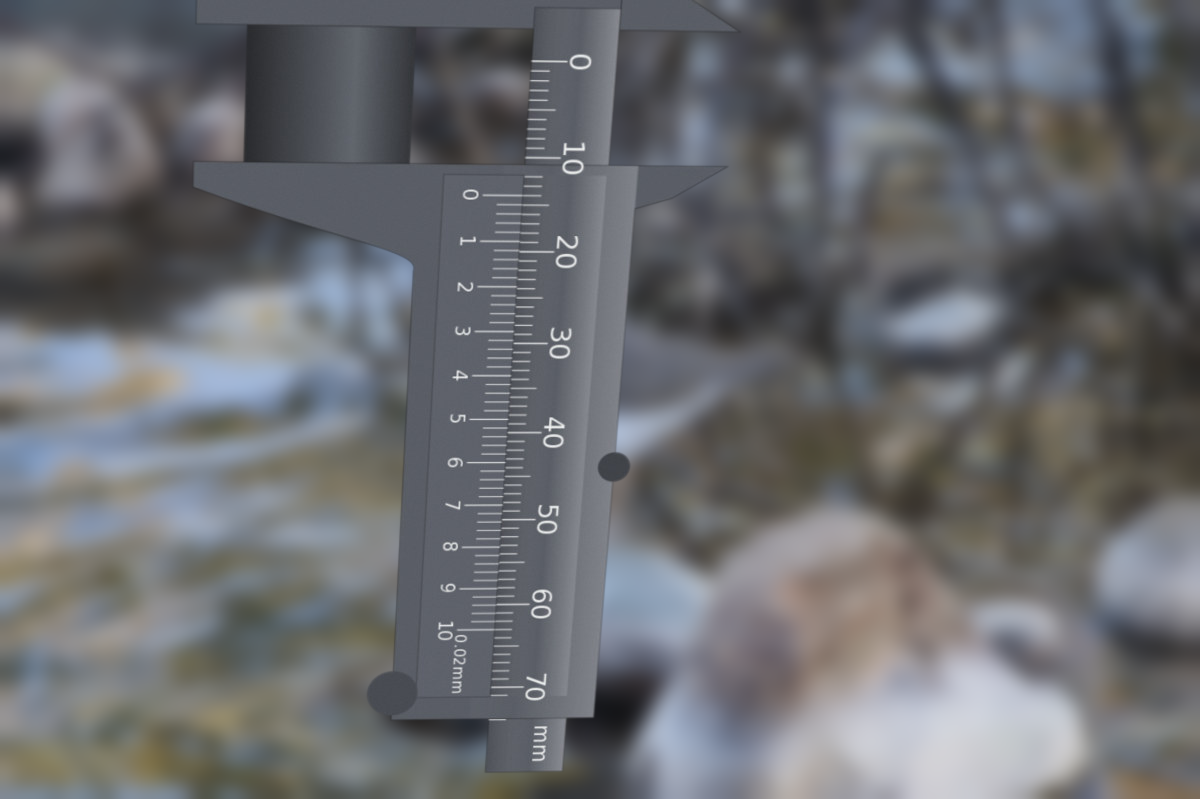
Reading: value=14.0 unit=mm
